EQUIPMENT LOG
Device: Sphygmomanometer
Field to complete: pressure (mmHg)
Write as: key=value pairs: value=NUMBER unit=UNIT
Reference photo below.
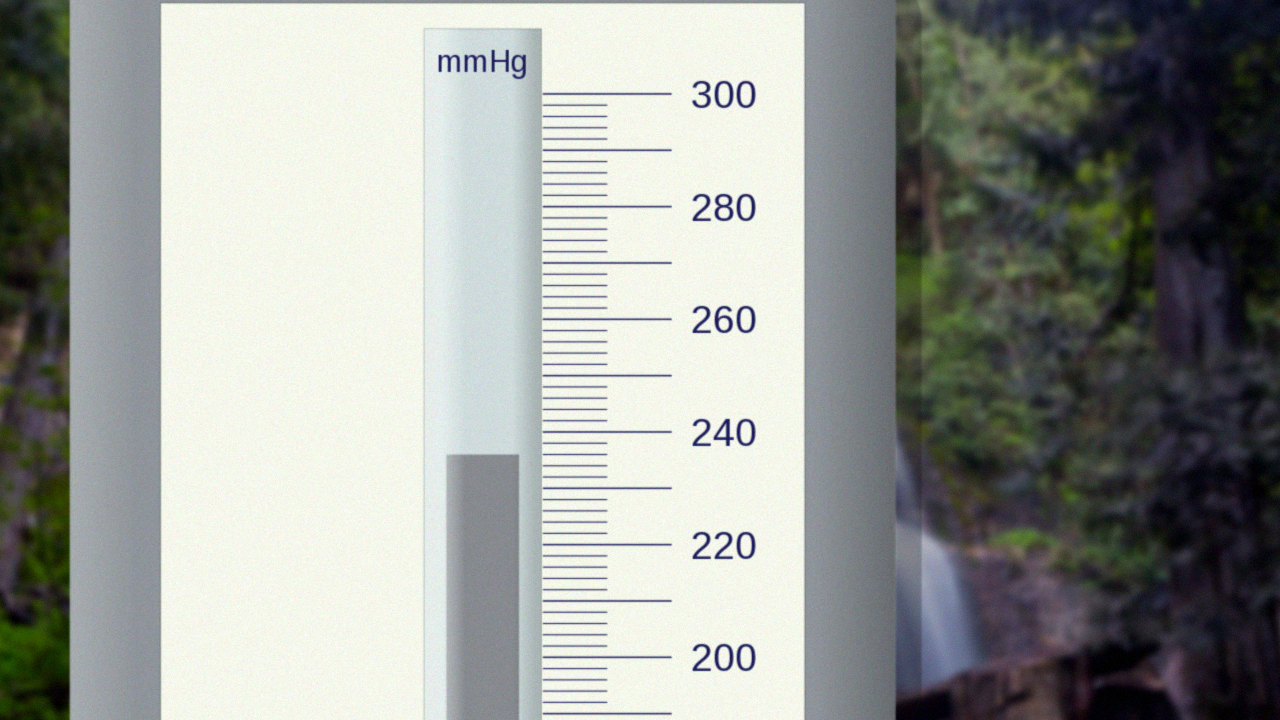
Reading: value=236 unit=mmHg
